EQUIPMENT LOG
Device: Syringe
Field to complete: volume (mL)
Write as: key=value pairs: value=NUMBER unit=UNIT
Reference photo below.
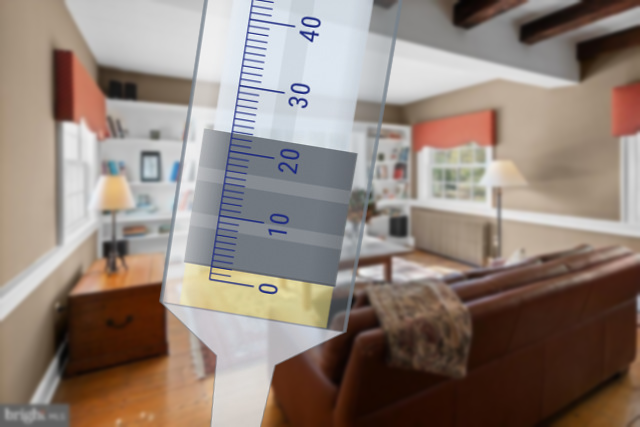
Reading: value=2 unit=mL
